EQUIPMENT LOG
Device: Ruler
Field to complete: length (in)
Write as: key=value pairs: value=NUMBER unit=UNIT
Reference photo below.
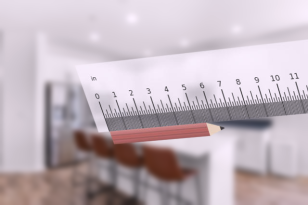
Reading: value=6.5 unit=in
